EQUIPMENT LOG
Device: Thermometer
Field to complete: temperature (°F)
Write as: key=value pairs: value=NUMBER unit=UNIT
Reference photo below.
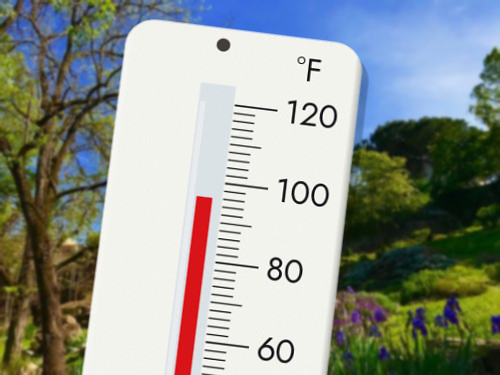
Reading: value=96 unit=°F
